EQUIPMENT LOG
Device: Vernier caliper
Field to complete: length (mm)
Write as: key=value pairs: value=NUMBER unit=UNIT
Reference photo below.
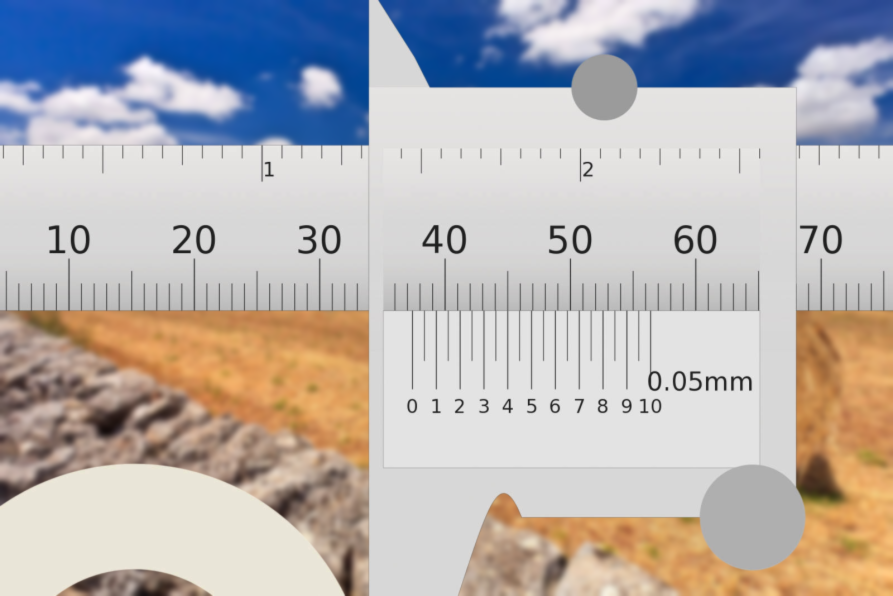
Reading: value=37.4 unit=mm
